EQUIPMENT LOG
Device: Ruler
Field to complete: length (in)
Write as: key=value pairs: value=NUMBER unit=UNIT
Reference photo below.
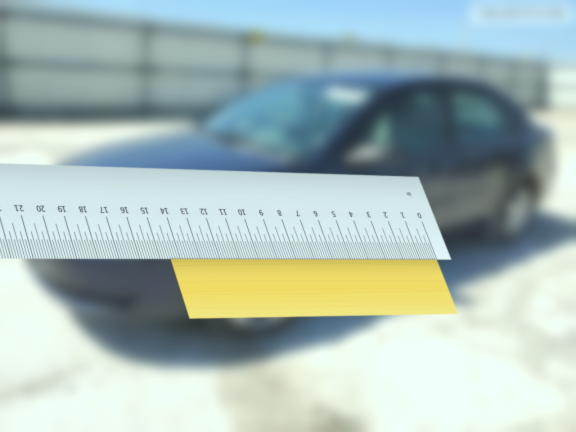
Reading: value=14.5 unit=in
